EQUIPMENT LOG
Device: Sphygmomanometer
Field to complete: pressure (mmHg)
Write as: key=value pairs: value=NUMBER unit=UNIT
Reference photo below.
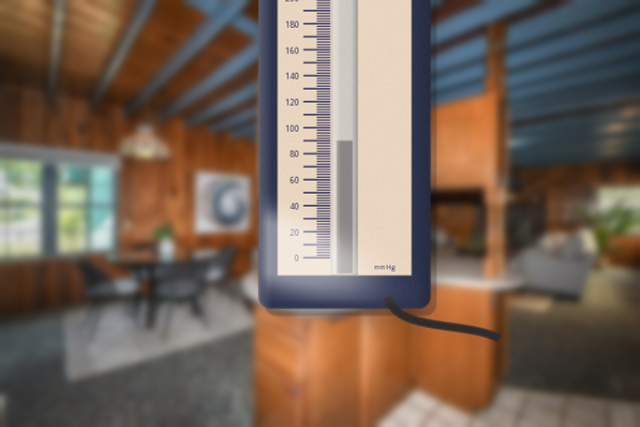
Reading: value=90 unit=mmHg
